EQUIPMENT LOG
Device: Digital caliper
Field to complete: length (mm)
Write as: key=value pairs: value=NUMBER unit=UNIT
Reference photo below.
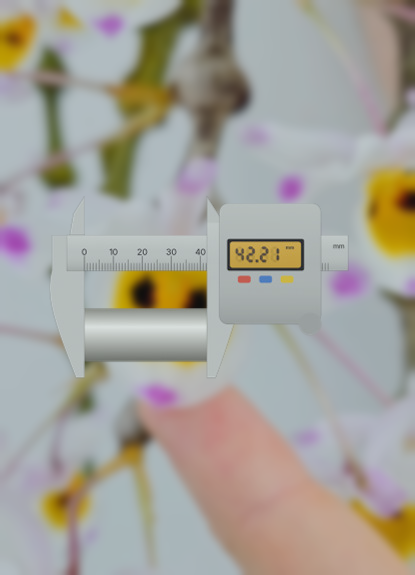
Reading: value=42.21 unit=mm
